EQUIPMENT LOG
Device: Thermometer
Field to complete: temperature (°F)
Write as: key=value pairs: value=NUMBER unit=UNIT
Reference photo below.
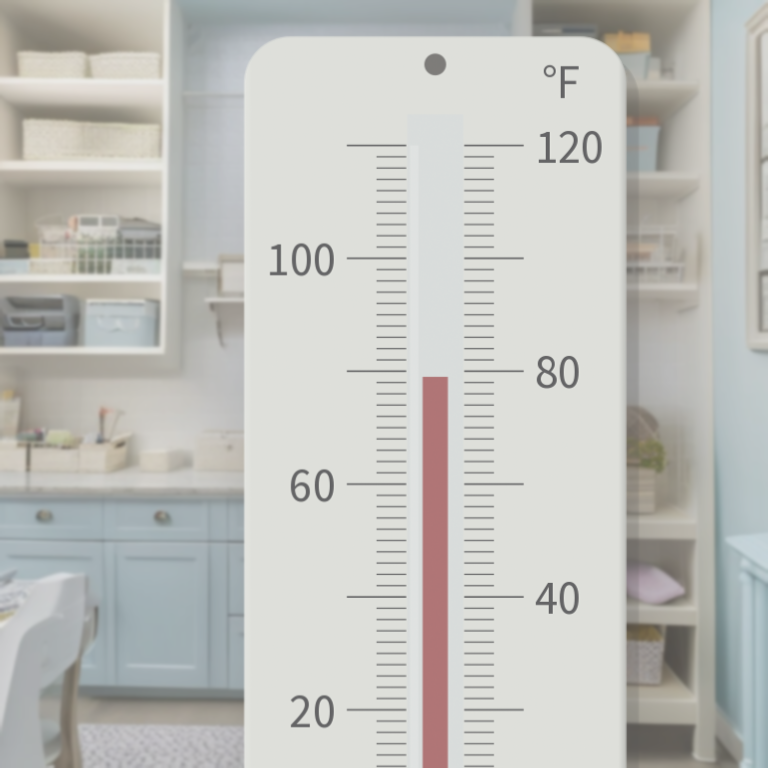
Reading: value=79 unit=°F
